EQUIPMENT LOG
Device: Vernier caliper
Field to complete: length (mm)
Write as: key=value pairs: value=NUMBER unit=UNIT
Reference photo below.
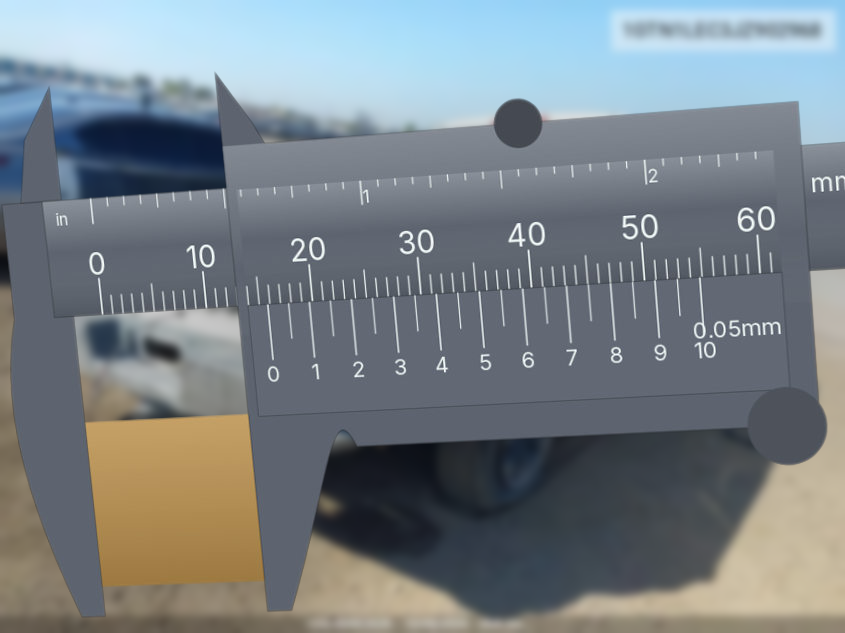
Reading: value=15.8 unit=mm
